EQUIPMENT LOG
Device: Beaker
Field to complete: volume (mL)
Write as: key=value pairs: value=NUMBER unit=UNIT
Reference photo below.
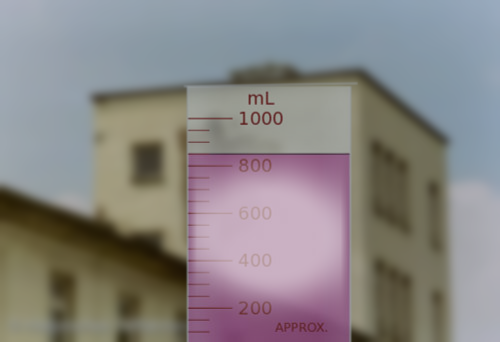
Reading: value=850 unit=mL
